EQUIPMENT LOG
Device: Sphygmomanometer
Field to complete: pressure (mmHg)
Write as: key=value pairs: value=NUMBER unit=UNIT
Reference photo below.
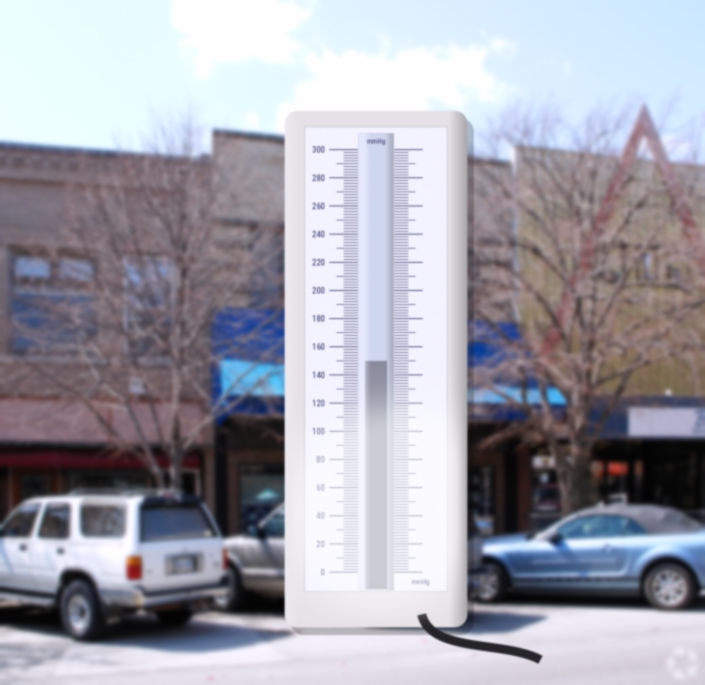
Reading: value=150 unit=mmHg
